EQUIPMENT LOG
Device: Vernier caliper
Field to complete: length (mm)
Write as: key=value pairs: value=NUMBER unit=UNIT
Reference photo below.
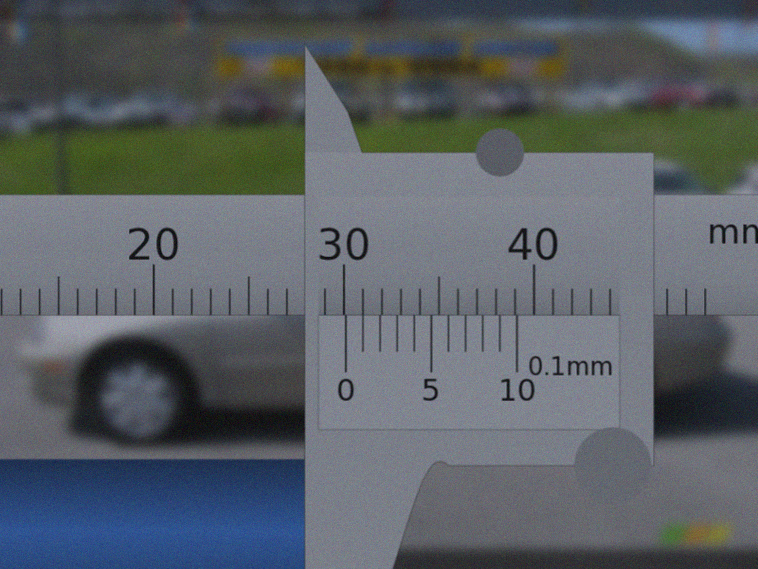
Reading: value=30.1 unit=mm
